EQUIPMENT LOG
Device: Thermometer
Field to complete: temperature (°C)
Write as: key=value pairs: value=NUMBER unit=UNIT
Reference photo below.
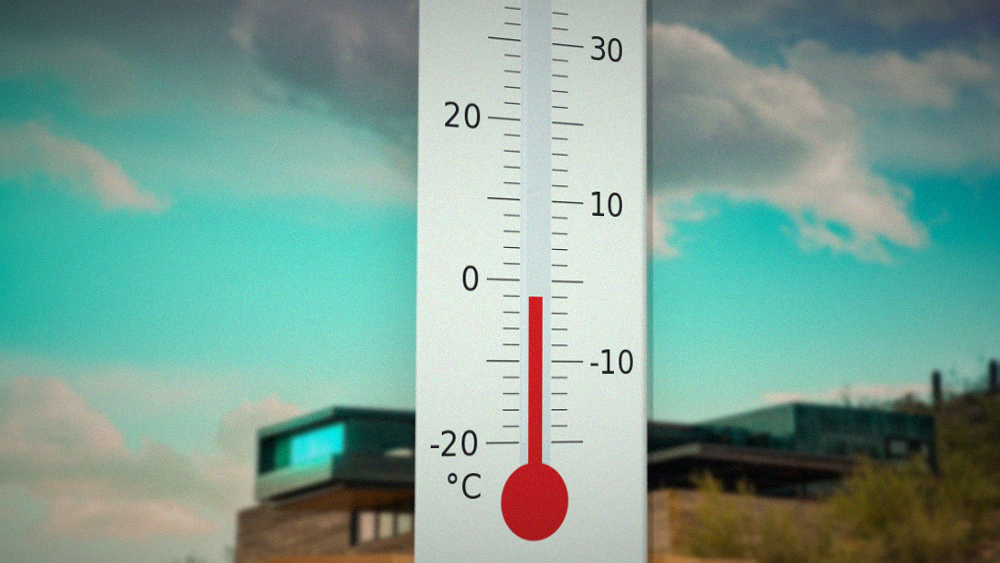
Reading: value=-2 unit=°C
